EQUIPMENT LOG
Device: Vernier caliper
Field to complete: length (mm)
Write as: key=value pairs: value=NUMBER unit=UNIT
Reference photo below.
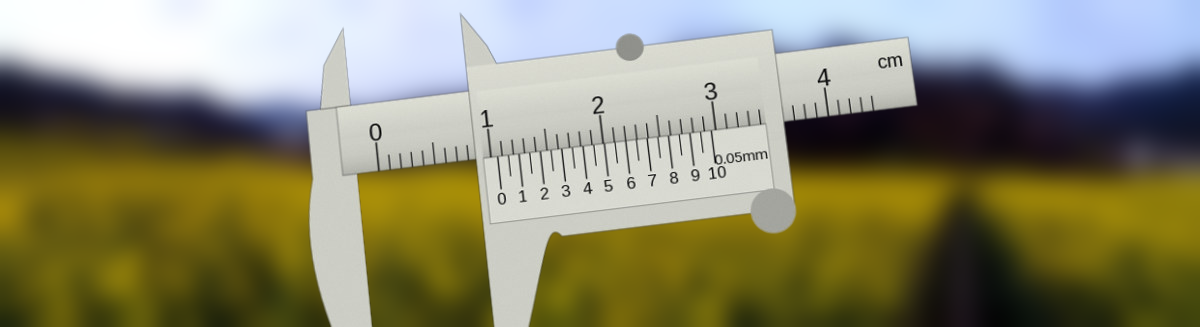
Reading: value=10.6 unit=mm
